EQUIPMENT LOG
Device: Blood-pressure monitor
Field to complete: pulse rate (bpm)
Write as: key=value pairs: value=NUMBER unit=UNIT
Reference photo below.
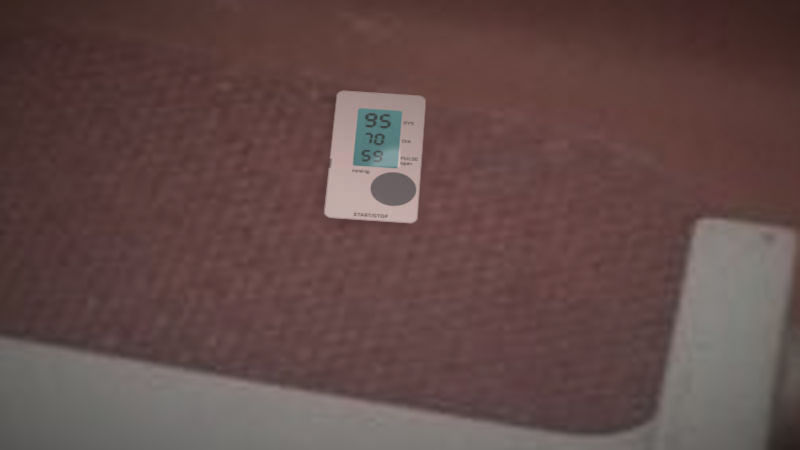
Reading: value=59 unit=bpm
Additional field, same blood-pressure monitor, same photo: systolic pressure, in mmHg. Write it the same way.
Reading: value=95 unit=mmHg
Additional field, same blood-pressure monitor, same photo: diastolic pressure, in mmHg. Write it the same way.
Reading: value=70 unit=mmHg
